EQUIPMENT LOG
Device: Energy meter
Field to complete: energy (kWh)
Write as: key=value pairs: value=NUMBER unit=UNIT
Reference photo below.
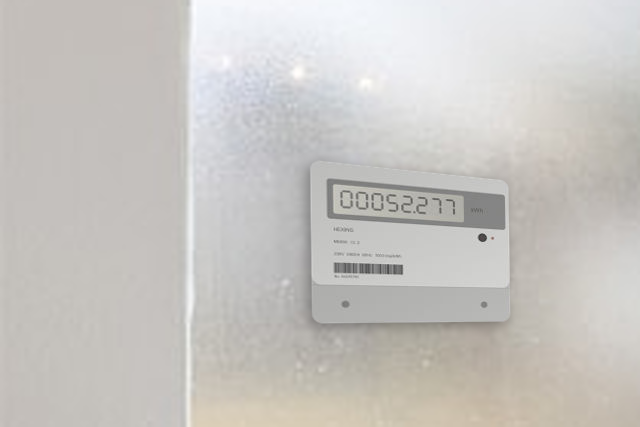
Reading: value=52.277 unit=kWh
